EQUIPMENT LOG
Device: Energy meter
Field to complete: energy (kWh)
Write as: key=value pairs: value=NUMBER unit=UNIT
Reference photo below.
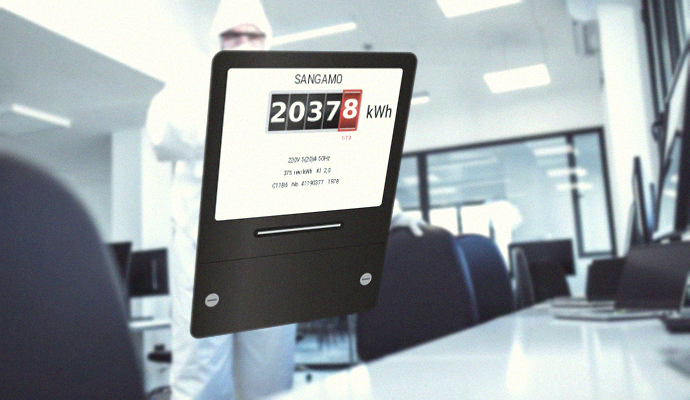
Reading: value=2037.8 unit=kWh
